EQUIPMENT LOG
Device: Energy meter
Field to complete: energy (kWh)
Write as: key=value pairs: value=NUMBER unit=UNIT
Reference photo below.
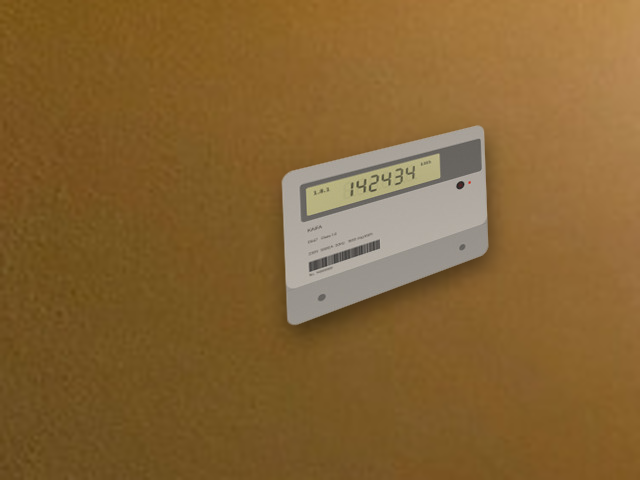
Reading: value=142434 unit=kWh
